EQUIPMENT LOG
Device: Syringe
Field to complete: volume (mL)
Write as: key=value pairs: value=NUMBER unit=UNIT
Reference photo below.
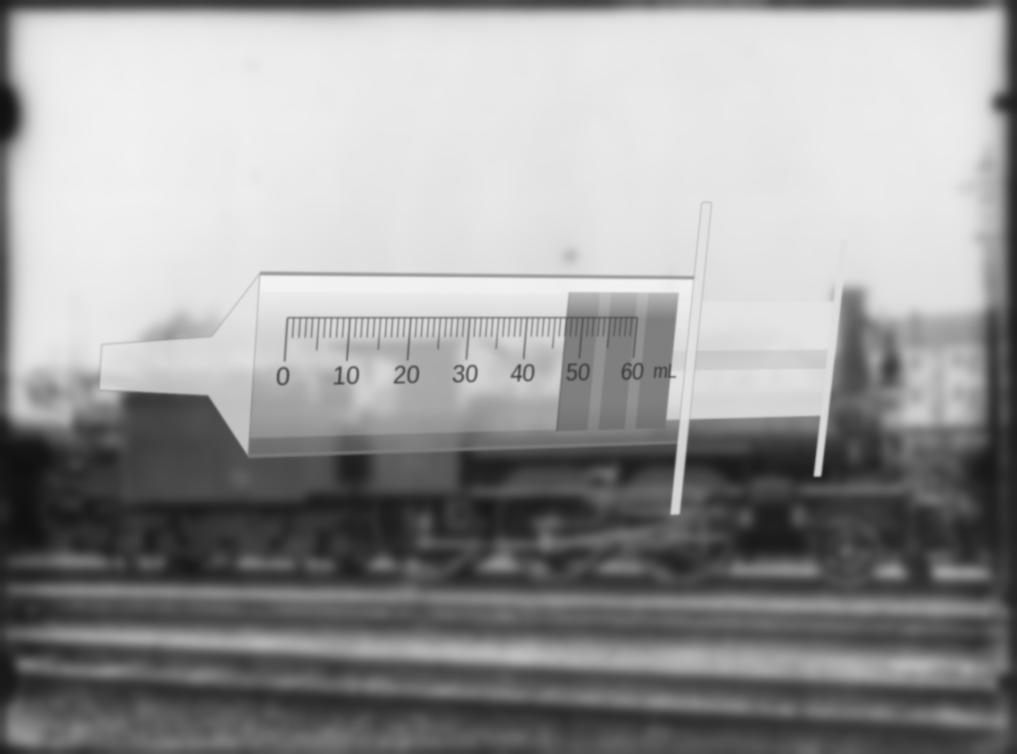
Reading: value=47 unit=mL
